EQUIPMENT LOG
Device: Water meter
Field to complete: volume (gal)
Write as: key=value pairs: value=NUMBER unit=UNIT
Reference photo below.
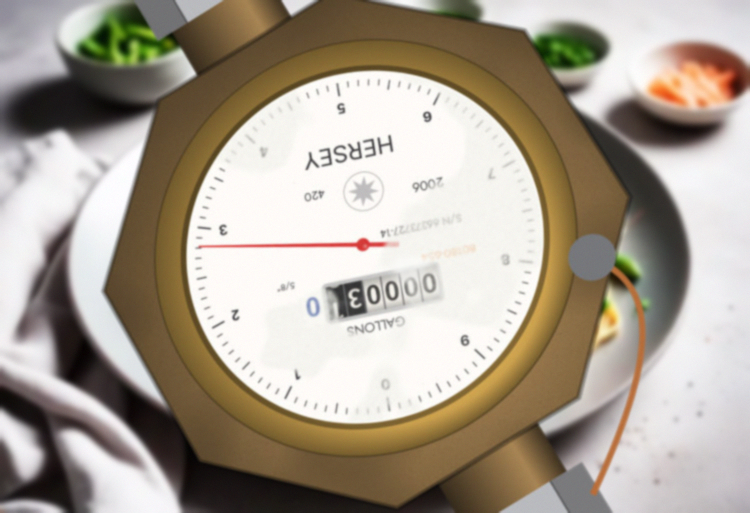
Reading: value=312.8 unit=gal
